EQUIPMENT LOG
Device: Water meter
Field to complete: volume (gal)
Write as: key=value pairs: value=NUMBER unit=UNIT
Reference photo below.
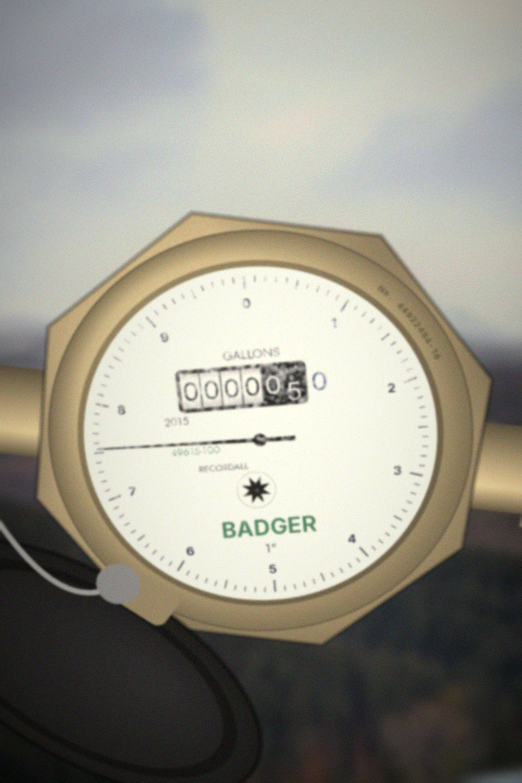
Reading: value=47.5 unit=gal
